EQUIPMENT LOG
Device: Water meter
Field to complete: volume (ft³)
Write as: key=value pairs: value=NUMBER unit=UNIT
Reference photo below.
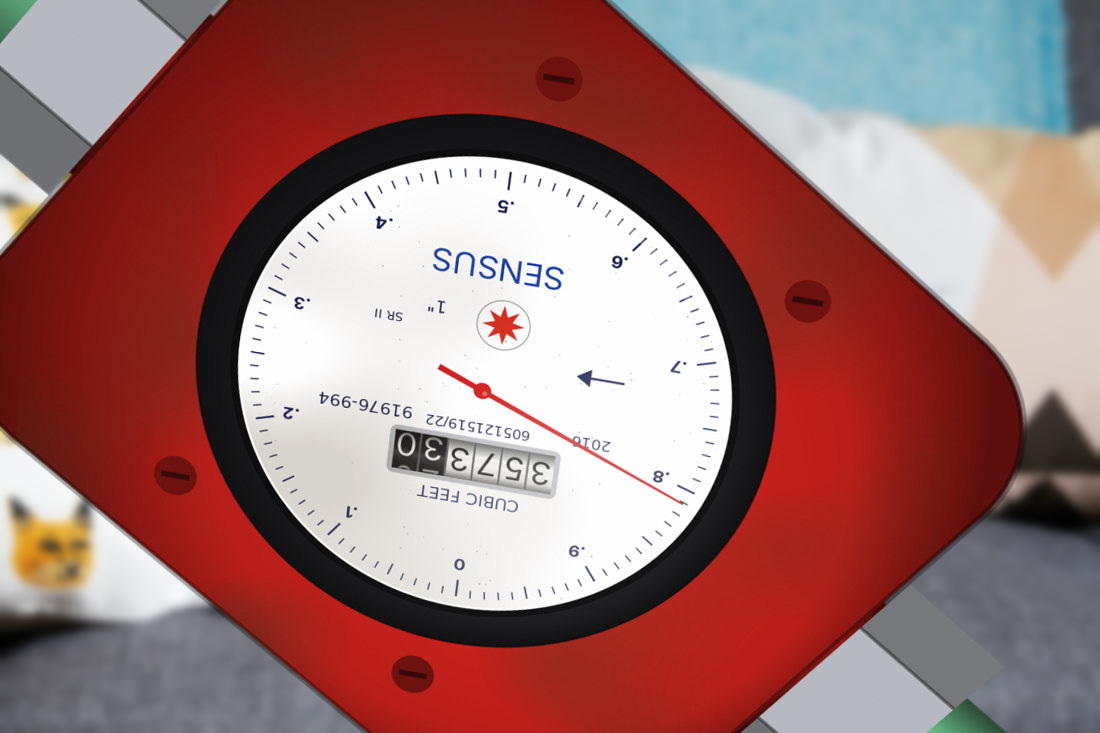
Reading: value=357329.81 unit=ft³
